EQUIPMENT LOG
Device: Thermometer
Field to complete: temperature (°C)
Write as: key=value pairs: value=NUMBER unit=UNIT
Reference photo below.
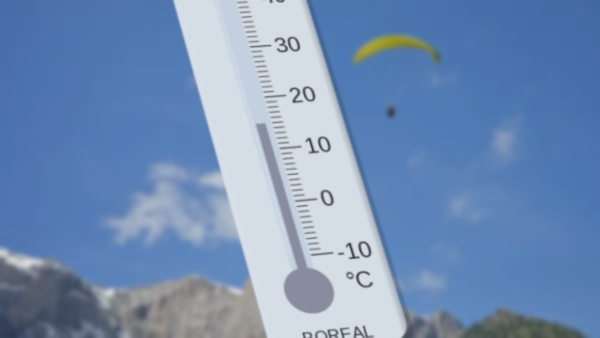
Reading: value=15 unit=°C
